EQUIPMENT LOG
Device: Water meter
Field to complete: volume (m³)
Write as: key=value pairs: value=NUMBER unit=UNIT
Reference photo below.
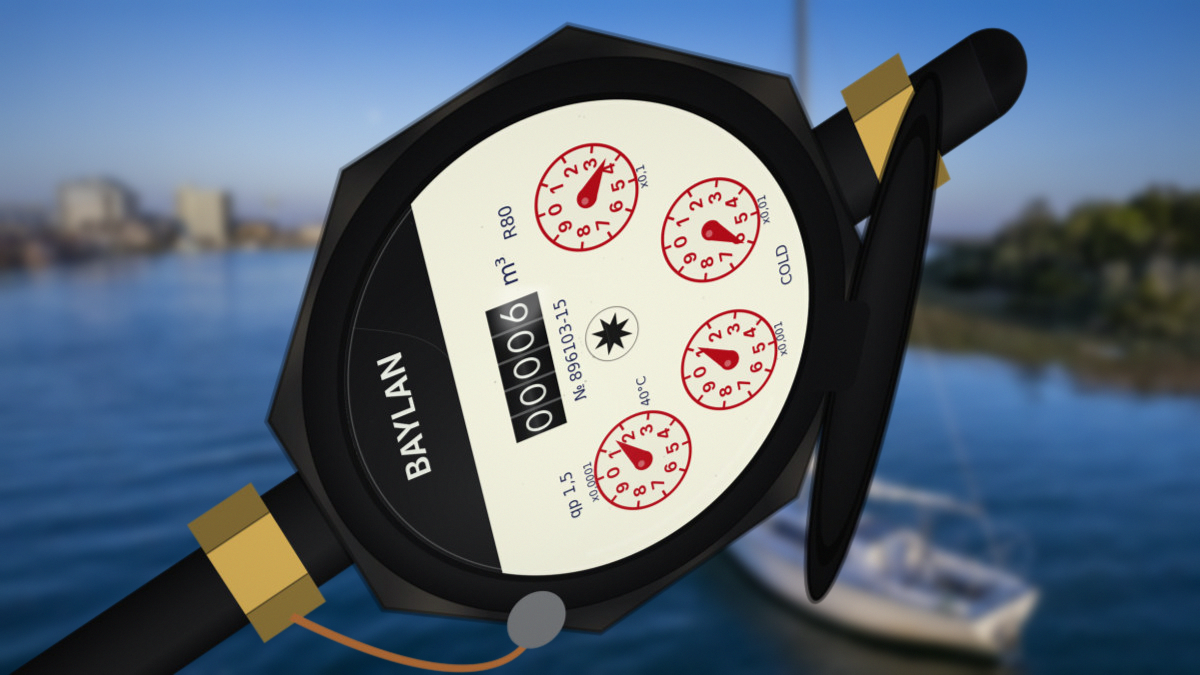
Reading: value=6.3611 unit=m³
